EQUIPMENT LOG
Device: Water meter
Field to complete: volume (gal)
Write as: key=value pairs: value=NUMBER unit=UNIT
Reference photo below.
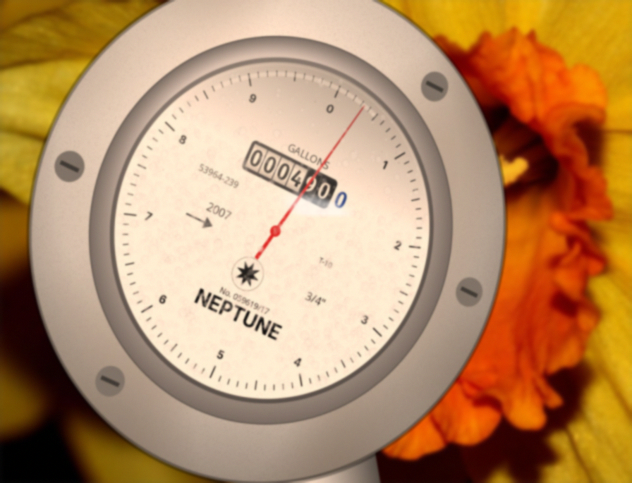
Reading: value=4900.3 unit=gal
